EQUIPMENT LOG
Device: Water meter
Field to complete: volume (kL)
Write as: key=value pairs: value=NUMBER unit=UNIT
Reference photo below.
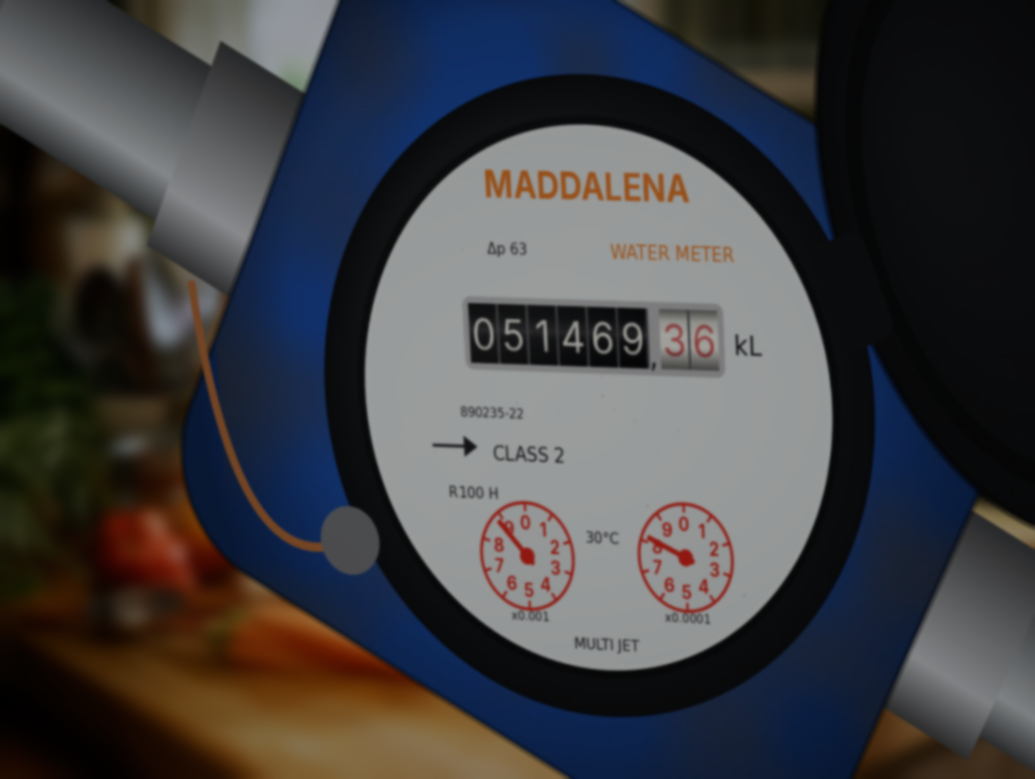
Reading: value=51469.3688 unit=kL
